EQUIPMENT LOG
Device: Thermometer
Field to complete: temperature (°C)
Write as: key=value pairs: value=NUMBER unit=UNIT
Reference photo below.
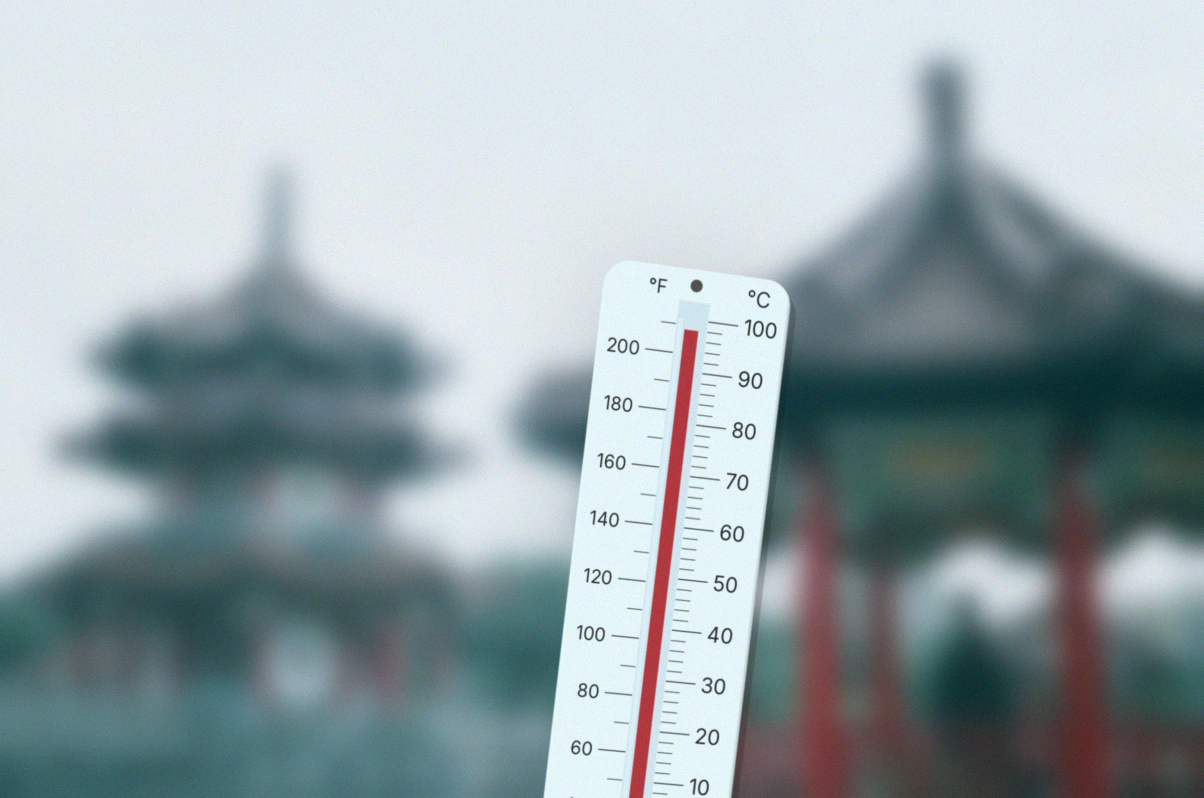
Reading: value=98 unit=°C
